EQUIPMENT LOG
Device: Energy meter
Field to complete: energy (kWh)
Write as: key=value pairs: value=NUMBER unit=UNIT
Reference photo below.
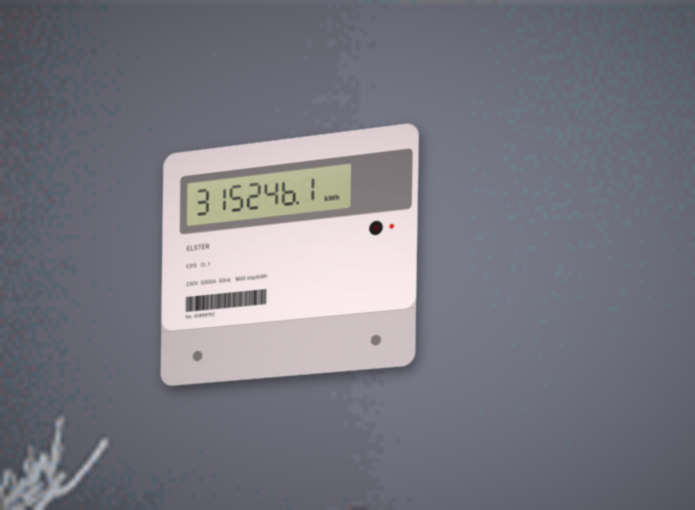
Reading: value=315246.1 unit=kWh
